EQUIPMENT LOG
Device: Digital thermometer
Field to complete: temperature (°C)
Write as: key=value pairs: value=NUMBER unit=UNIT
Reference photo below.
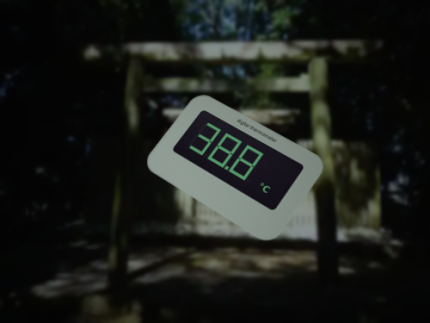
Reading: value=38.8 unit=°C
